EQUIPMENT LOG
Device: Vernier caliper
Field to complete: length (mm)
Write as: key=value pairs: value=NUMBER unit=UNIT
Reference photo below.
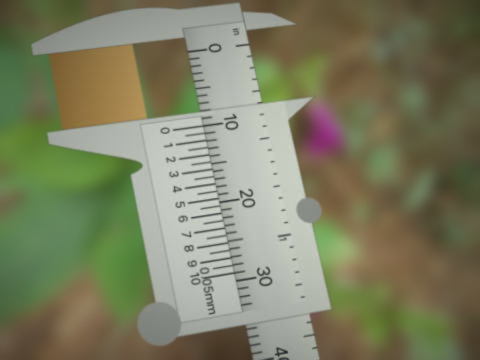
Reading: value=10.0 unit=mm
